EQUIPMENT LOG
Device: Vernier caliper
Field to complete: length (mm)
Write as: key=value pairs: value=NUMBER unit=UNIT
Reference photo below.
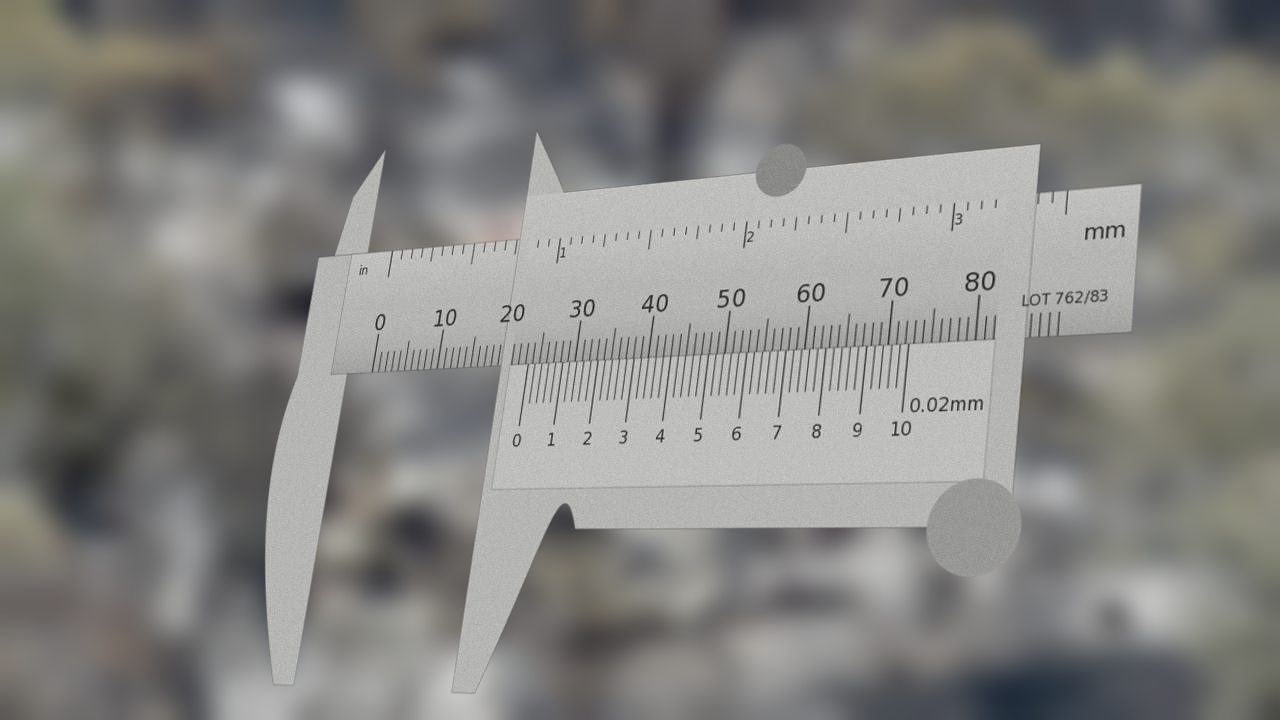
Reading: value=23.4 unit=mm
